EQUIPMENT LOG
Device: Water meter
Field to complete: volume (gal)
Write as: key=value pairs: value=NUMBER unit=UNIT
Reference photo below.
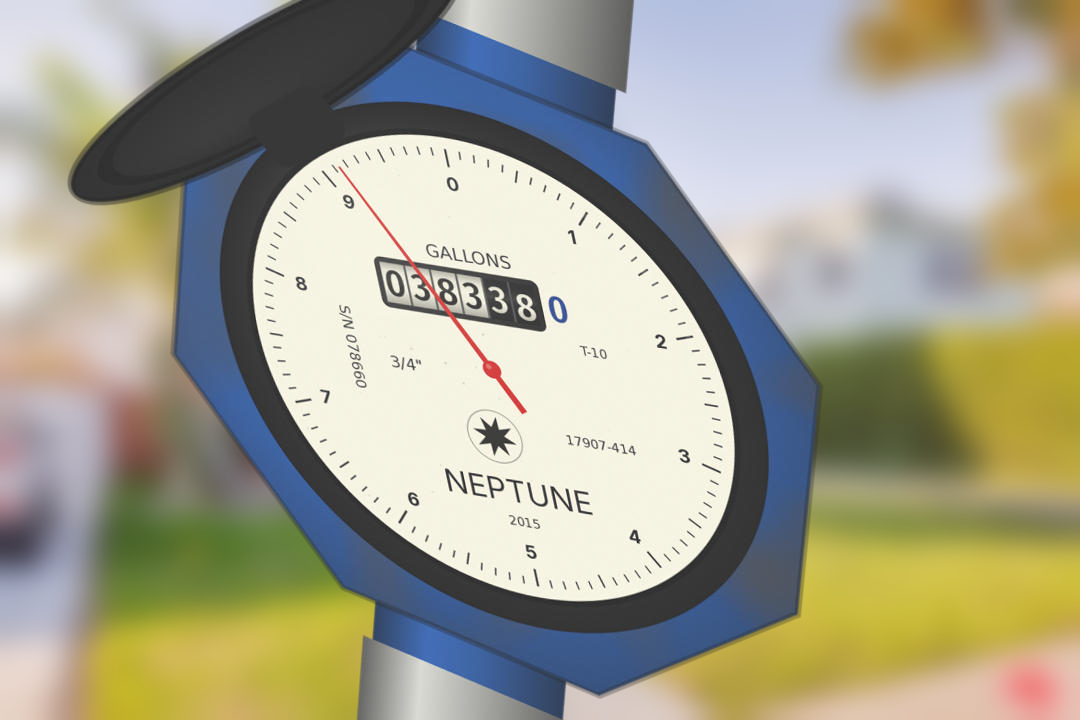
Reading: value=383379.1 unit=gal
